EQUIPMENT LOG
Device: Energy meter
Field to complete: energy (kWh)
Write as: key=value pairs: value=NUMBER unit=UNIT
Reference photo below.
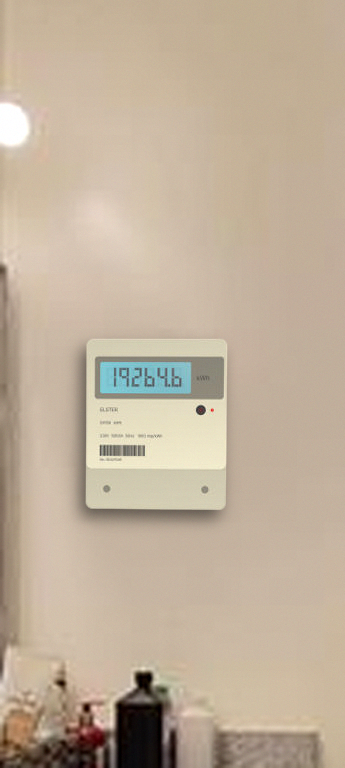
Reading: value=19264.6 unit=kWh
